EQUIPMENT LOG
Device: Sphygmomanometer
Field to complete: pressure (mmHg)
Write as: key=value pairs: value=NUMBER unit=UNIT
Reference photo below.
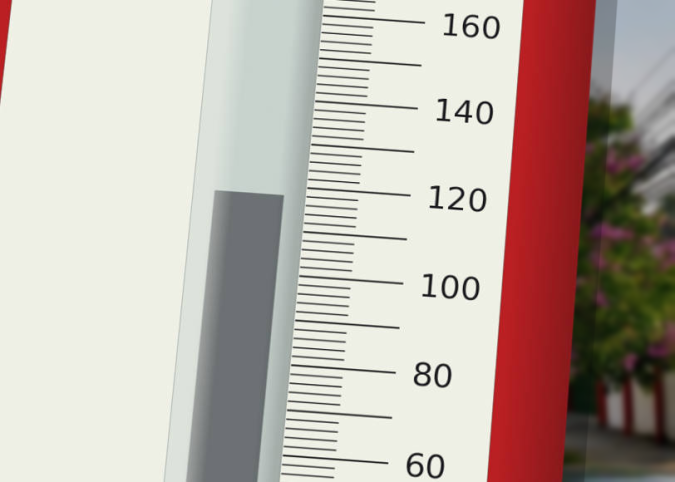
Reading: value=118 unit=mmHg
